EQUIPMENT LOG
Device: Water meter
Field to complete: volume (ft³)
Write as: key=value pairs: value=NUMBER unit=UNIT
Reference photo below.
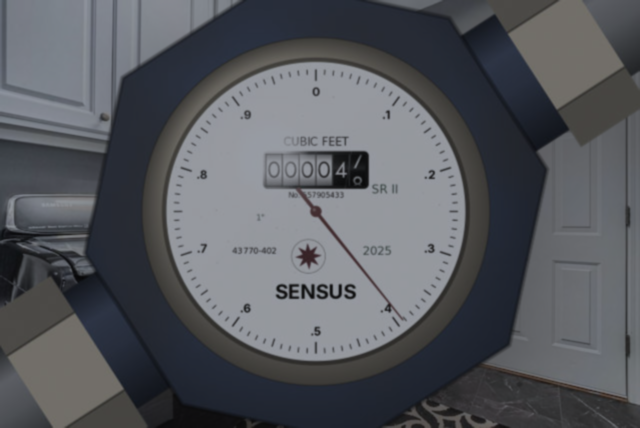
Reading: value=47.39 unit=ft³
